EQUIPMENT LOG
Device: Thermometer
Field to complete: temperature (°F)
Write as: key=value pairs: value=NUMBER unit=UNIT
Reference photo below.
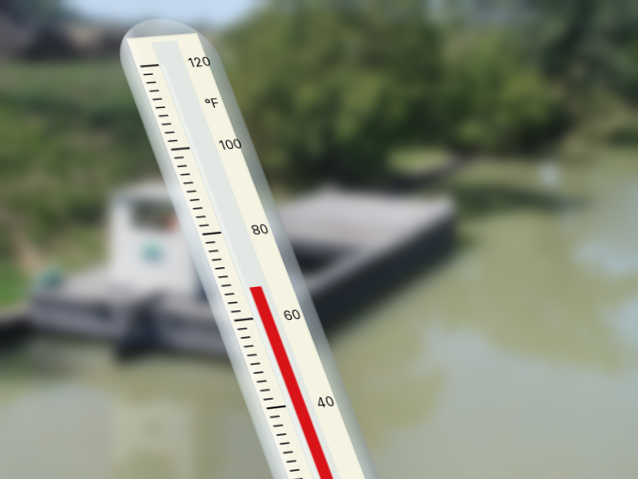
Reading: value=67 unit=°F
